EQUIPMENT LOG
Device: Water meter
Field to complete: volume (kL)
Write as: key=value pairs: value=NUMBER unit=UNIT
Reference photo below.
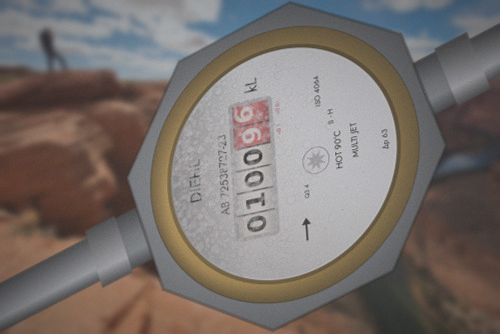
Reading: value=100.96 unit=kL
